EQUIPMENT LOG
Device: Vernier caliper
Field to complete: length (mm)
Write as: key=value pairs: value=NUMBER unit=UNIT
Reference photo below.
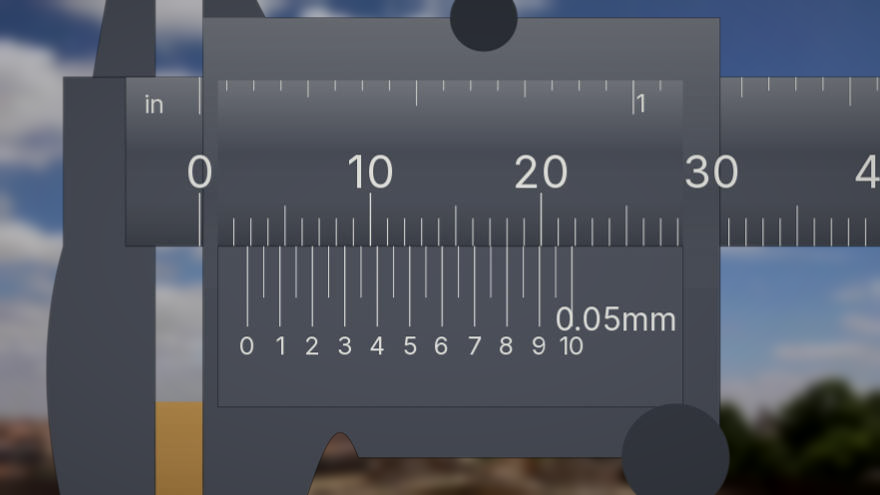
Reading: value=2.8 unit=mm
